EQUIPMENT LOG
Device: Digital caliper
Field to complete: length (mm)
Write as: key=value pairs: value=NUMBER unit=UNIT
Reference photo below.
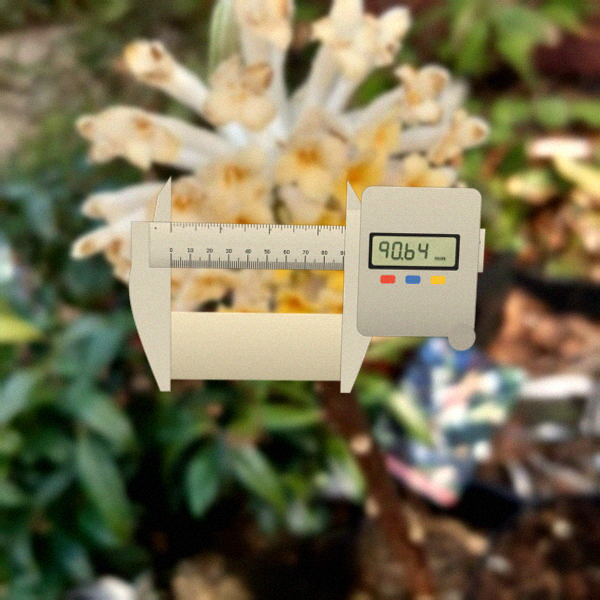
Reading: value=90.64 unit=mm
